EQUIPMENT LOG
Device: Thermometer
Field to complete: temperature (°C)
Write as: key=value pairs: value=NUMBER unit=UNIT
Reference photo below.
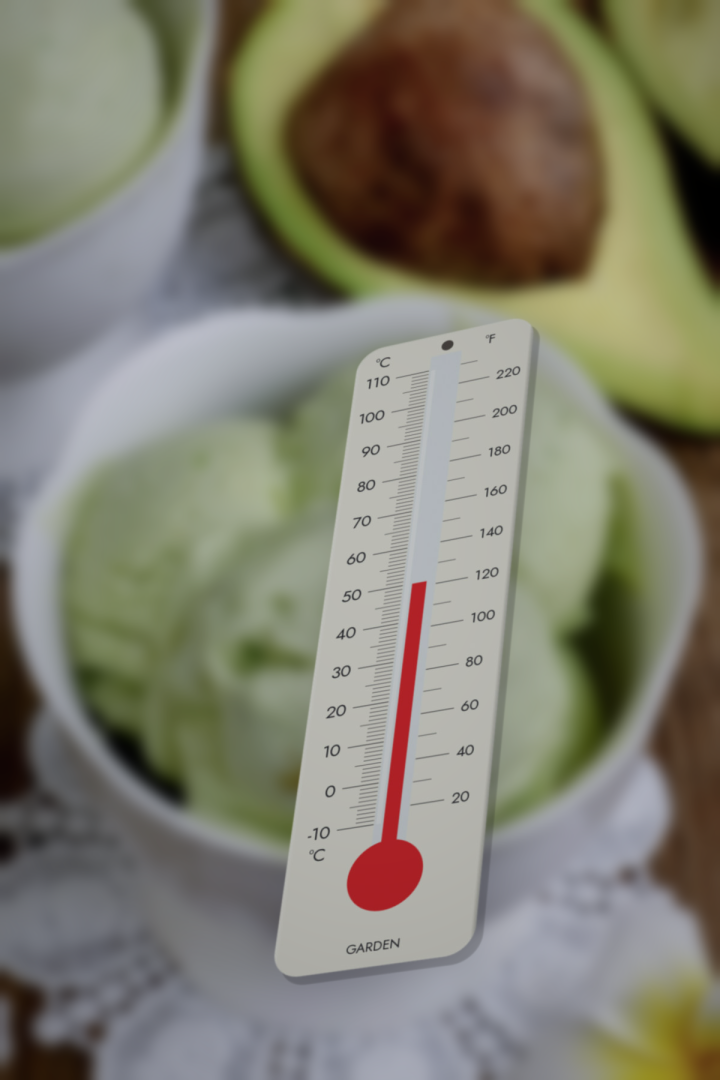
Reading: value=50 unit=°C
